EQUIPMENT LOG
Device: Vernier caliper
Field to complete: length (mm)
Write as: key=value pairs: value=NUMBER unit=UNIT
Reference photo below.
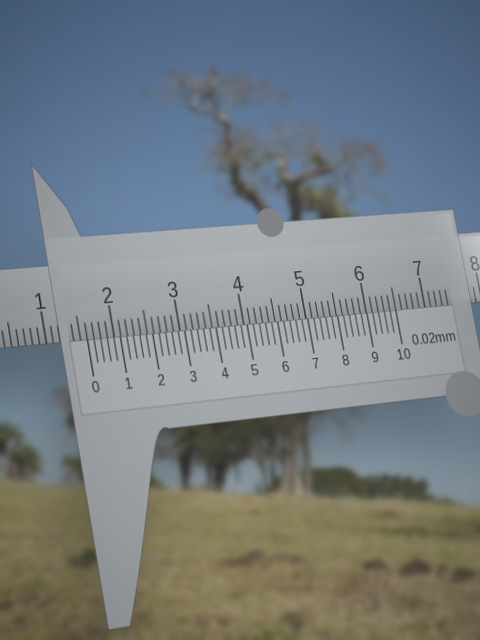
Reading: value=16.0 unit=mm
